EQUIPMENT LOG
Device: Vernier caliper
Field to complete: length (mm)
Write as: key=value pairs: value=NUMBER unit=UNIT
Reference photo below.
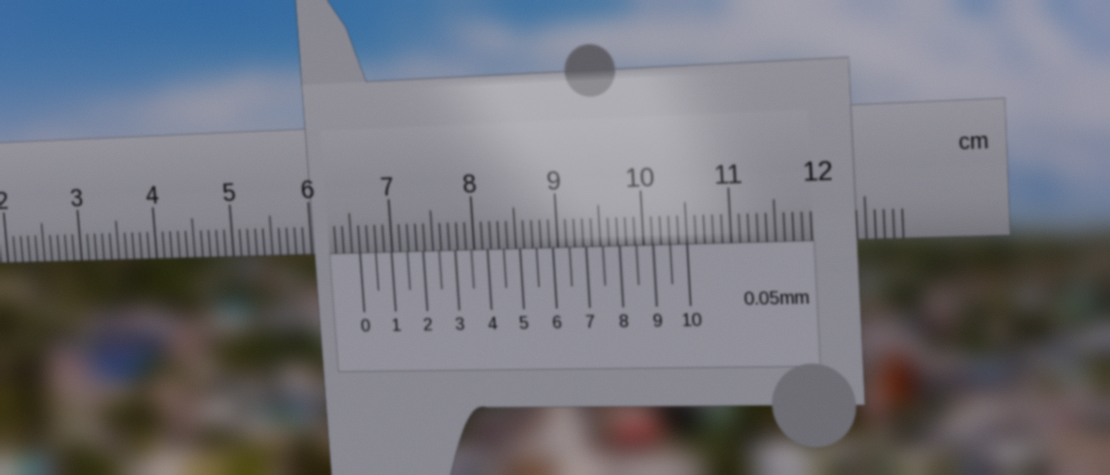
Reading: value=66.0 unit=mm
